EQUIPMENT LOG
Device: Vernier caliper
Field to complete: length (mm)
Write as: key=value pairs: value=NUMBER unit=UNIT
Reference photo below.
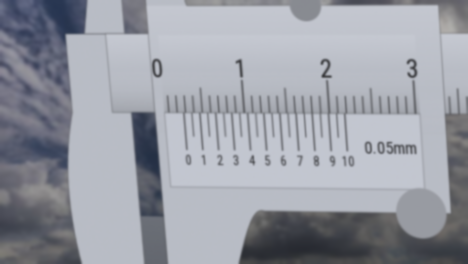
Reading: value=2.8 unit=mm
